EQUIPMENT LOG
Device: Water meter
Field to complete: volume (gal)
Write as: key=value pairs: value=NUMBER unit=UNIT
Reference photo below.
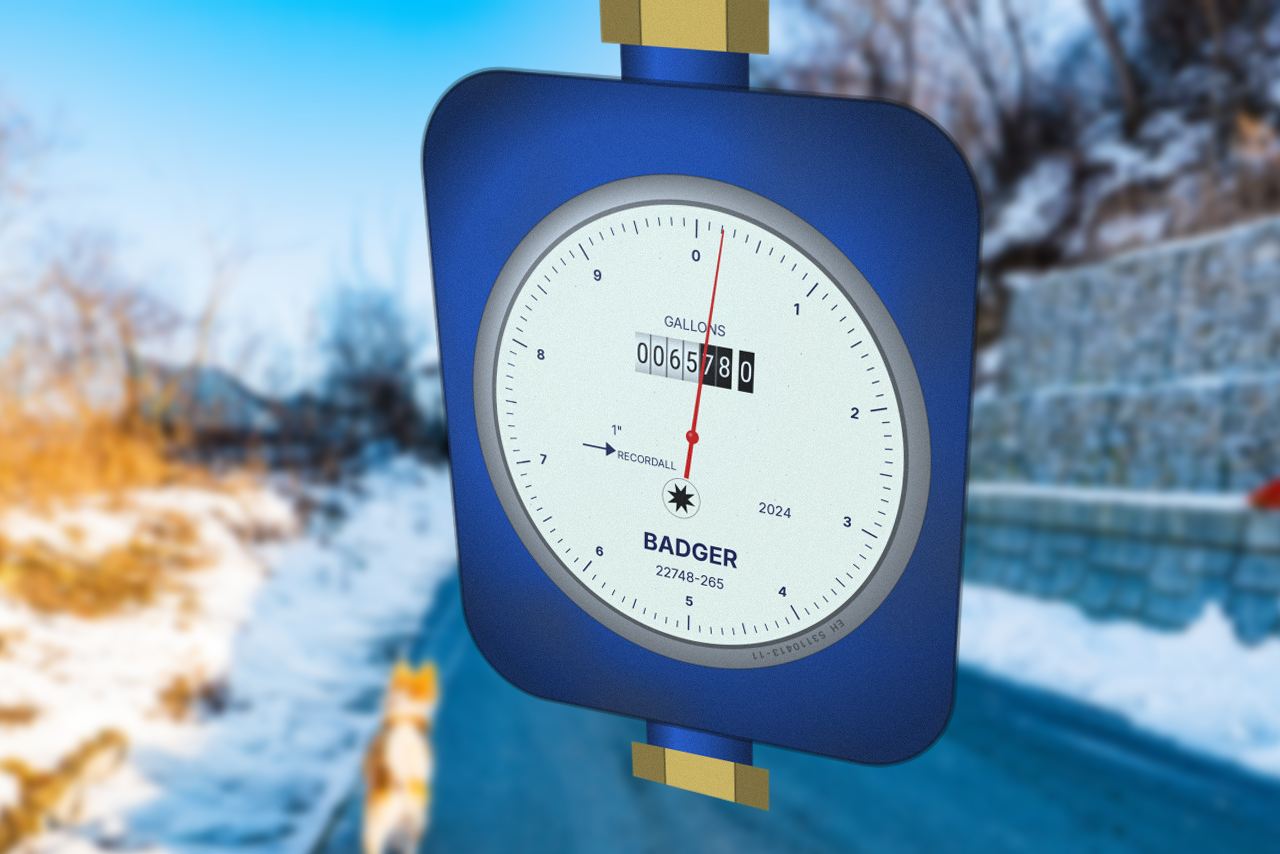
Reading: value=65780.2 unit=gal
